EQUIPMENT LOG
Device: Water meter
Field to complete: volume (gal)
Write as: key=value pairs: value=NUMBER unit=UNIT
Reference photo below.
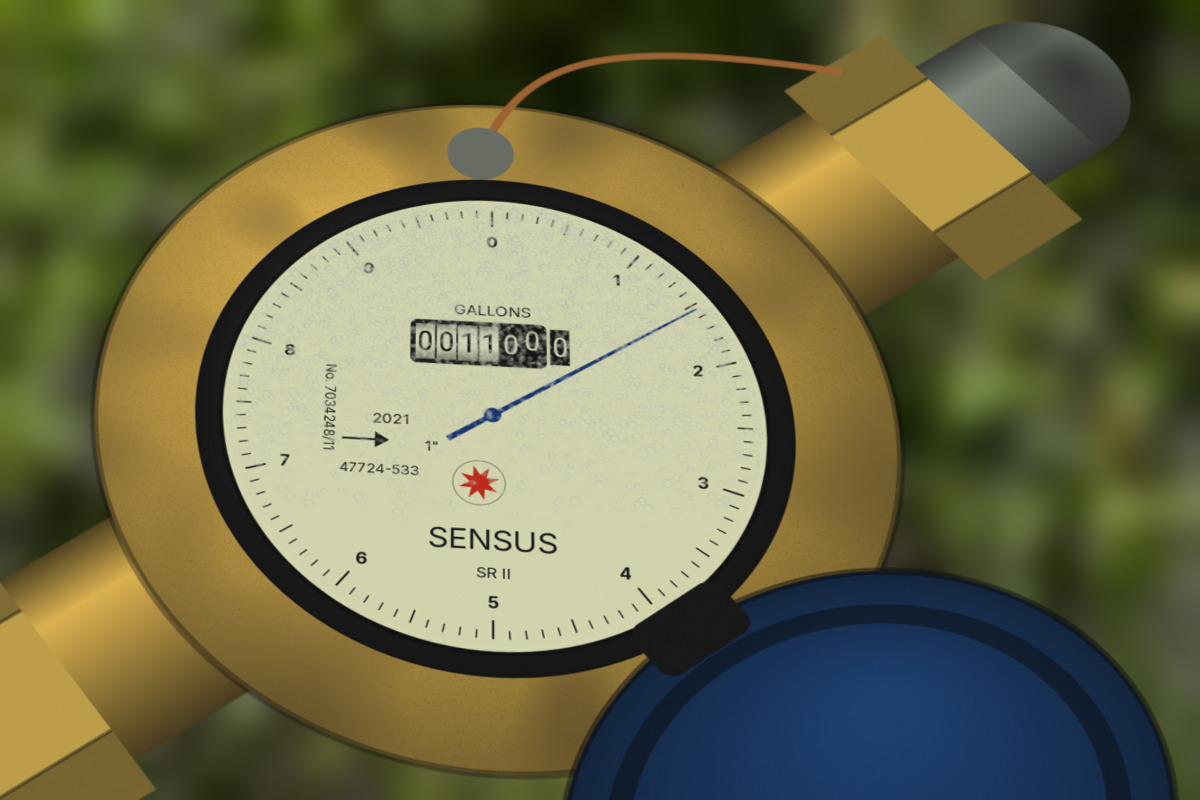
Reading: value=11001.5 unit=gal
